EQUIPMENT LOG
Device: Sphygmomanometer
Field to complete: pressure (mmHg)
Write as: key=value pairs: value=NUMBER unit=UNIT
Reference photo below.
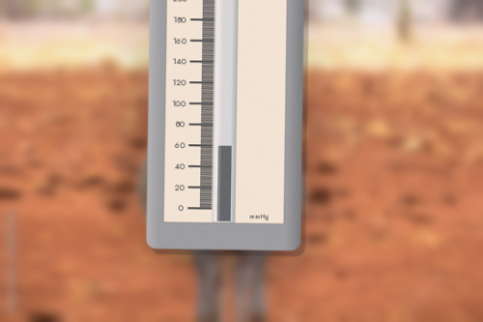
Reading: value=60 unit=mmHg
